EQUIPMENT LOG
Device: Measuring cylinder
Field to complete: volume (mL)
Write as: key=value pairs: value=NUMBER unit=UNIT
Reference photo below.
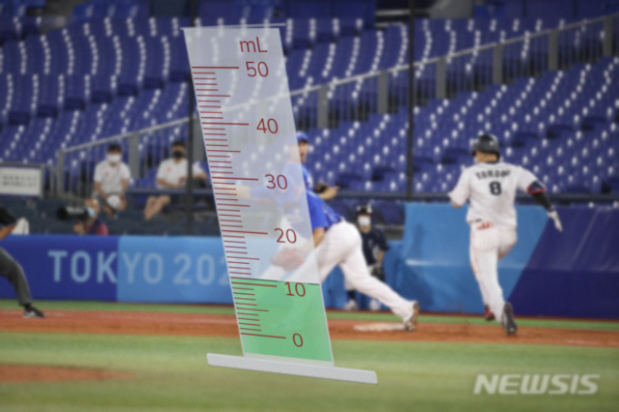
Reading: value=11 unit=mL
